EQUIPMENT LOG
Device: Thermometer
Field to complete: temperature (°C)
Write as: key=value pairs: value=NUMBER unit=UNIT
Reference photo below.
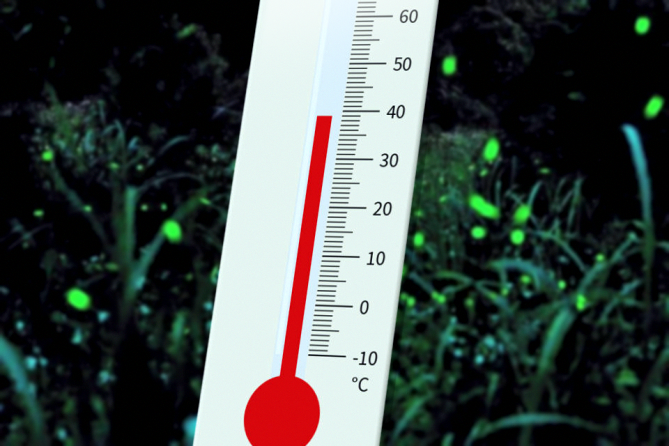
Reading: value=39 unit=°C
